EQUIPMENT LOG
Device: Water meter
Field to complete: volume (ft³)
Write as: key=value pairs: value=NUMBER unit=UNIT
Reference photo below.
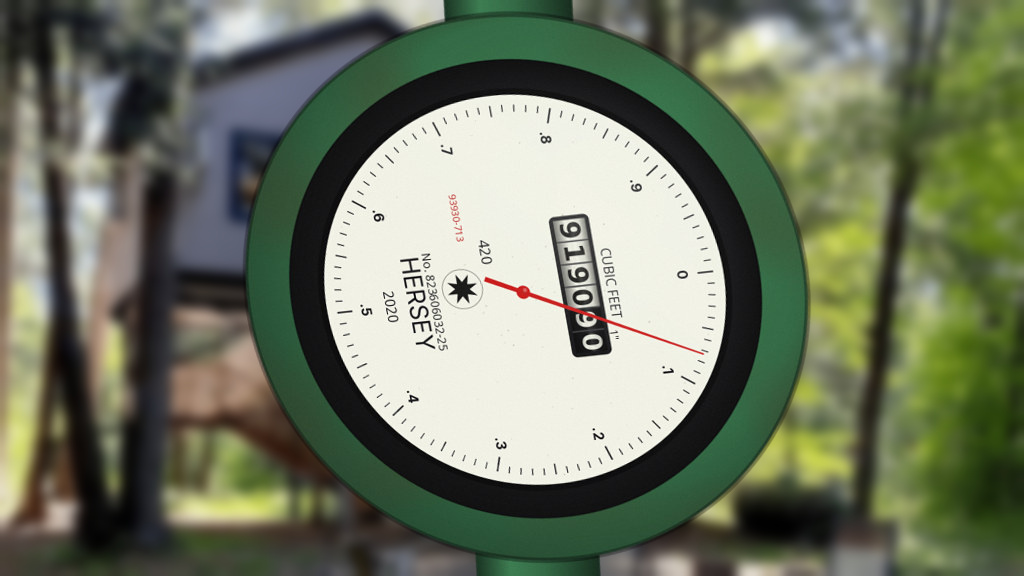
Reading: value=919090.07 unit=ft³
